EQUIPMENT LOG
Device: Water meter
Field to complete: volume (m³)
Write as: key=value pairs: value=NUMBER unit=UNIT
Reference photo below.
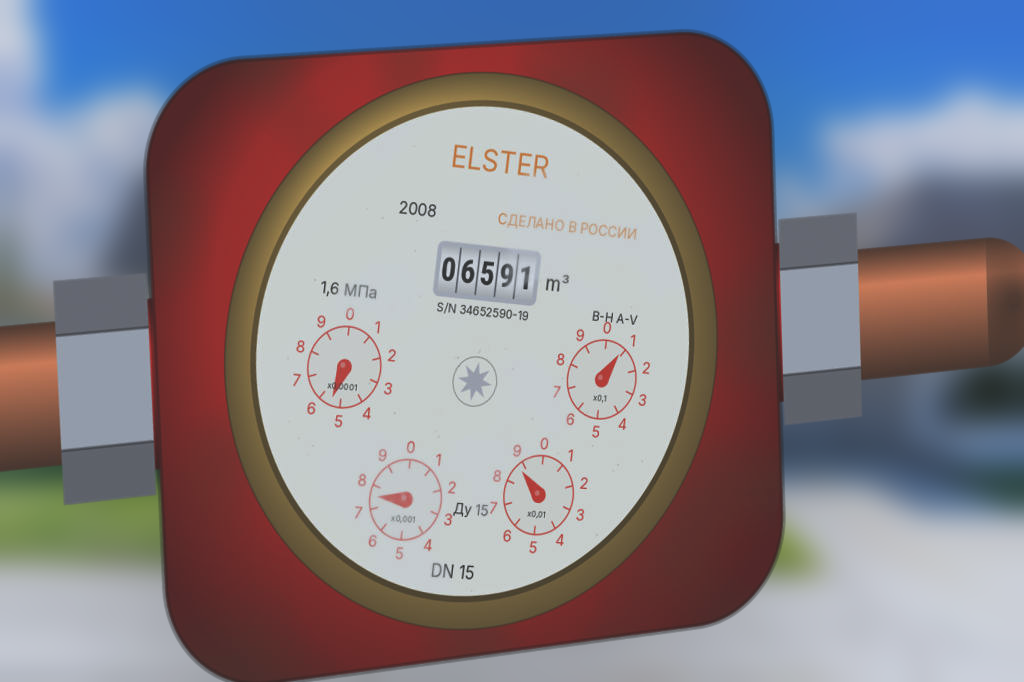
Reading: value=6591.0875 unit=m³
